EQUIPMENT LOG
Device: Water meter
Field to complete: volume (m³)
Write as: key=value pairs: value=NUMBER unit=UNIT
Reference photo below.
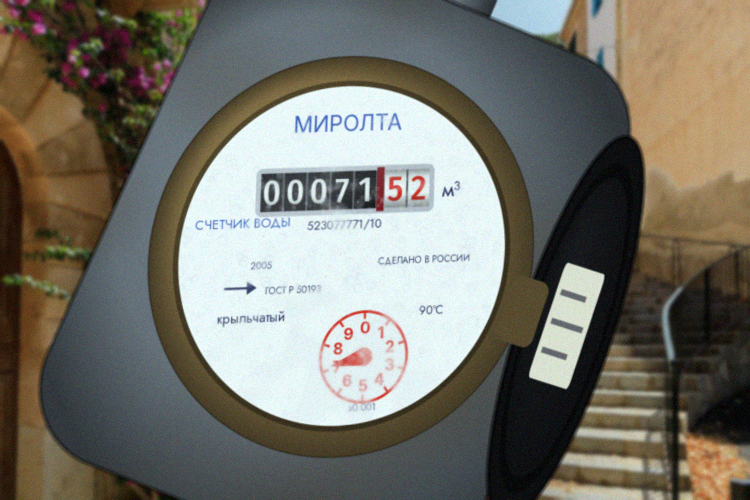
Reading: value=71.527 unit=m³
